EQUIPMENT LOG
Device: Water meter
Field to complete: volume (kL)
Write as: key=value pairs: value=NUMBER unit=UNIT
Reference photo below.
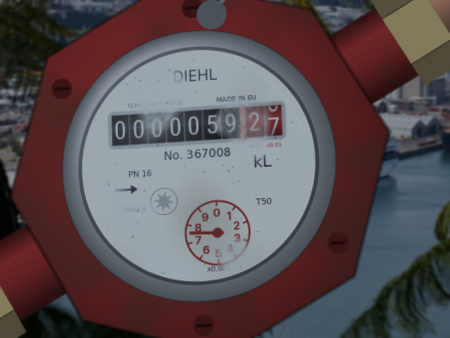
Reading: value=59.267 unit=kL
